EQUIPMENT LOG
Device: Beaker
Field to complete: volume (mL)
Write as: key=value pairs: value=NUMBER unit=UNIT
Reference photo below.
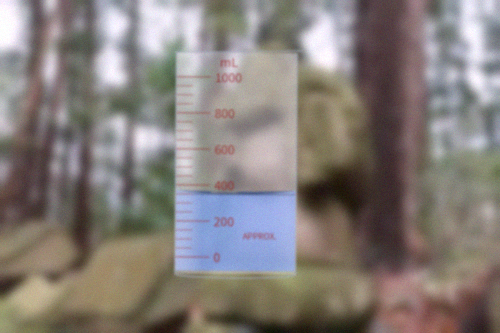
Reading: value=350 unit=mL
